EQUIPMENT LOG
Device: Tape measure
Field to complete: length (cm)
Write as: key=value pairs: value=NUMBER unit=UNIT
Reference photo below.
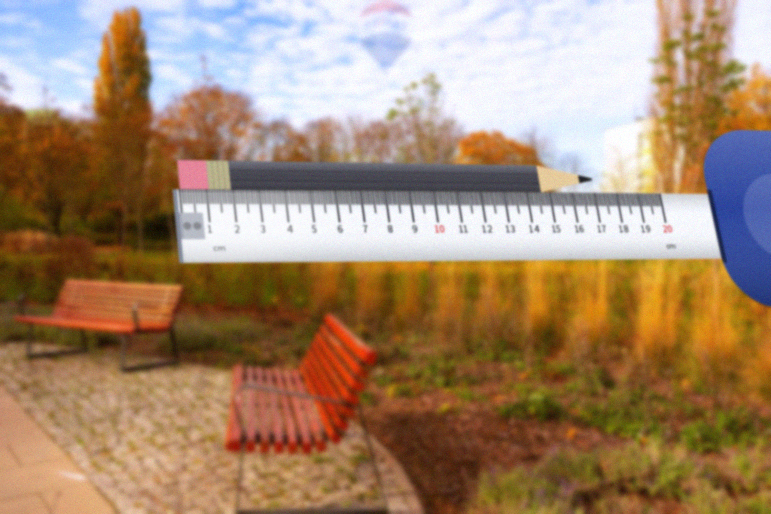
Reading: value=17 unit=cm
